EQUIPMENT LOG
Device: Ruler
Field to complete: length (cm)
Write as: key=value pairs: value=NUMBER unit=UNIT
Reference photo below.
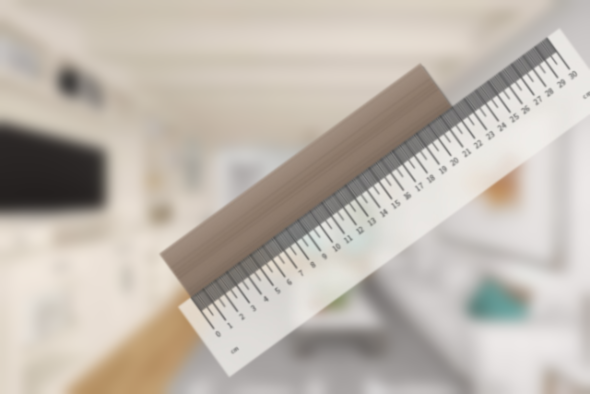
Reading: value=22 unit=cm
